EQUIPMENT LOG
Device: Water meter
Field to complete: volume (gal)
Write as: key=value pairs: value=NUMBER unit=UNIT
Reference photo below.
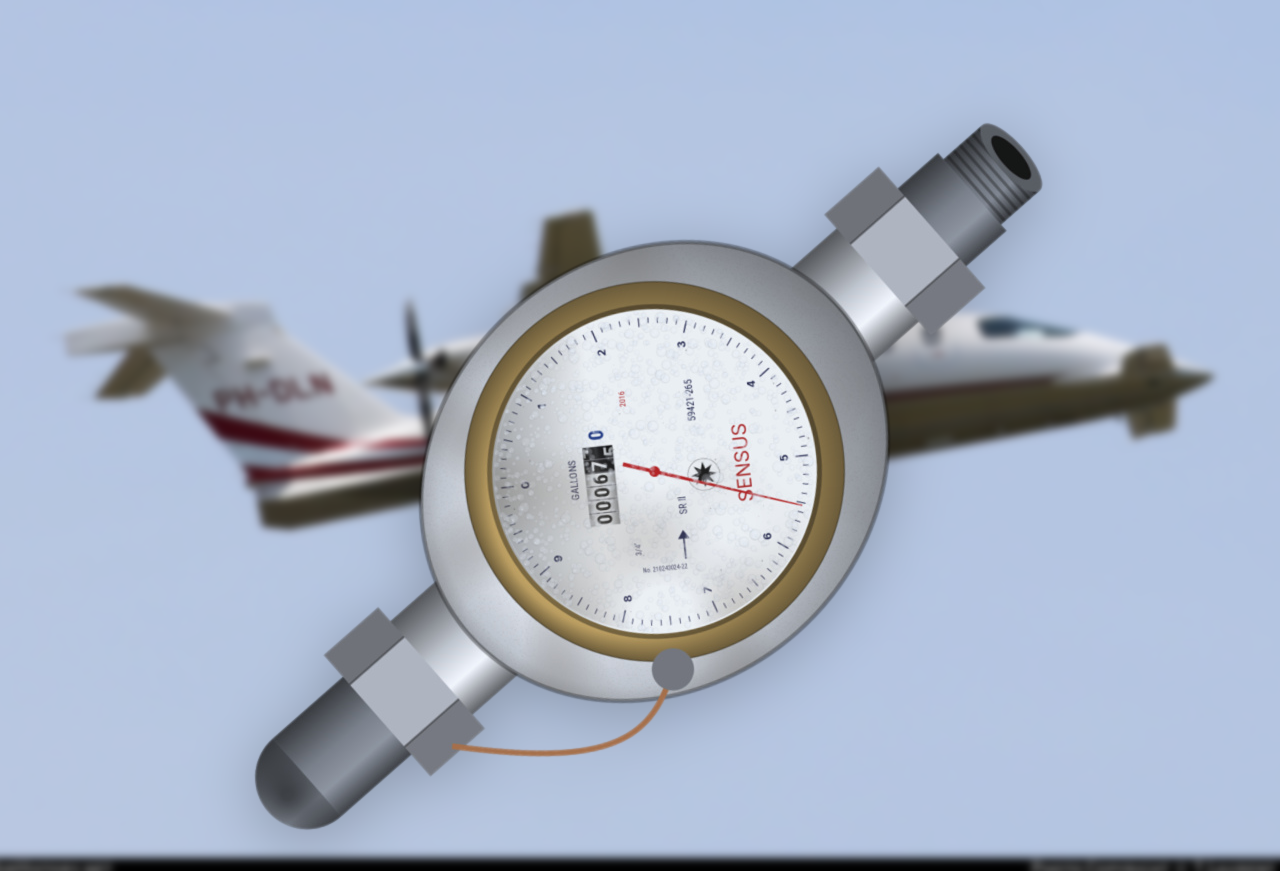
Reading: value=6745.5 unit=gal
